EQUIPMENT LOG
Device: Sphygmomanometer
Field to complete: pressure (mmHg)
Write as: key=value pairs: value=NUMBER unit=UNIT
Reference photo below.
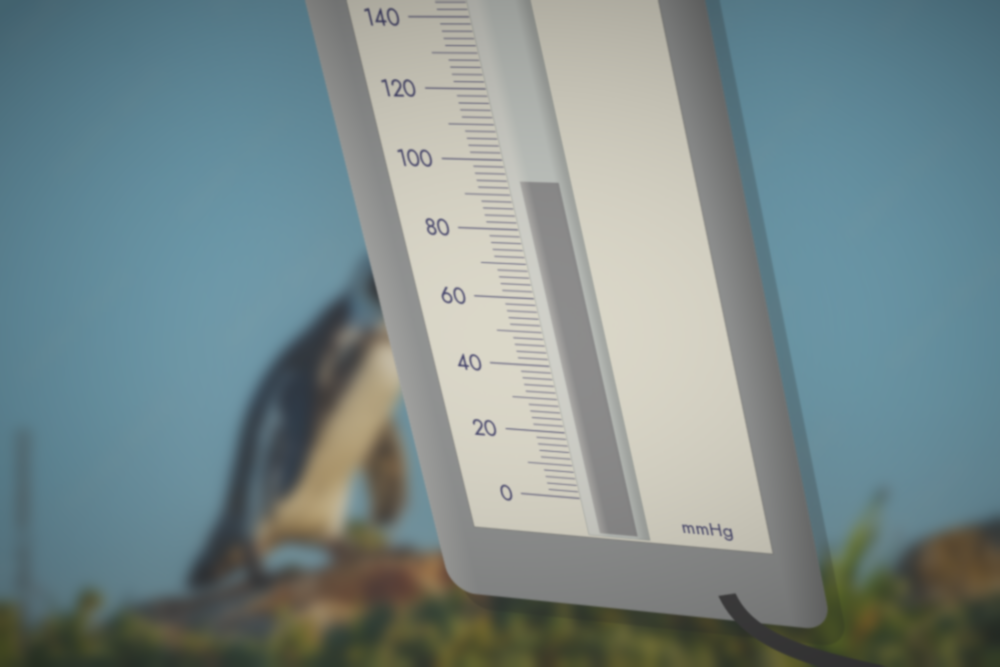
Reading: value=94 unit=mmHg
